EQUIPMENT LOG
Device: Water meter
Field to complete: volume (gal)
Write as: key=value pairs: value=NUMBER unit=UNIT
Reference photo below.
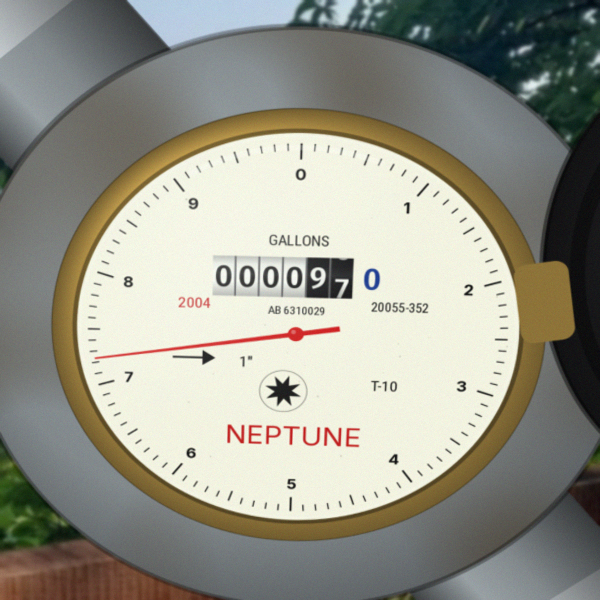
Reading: value=967.2 unit=gal
